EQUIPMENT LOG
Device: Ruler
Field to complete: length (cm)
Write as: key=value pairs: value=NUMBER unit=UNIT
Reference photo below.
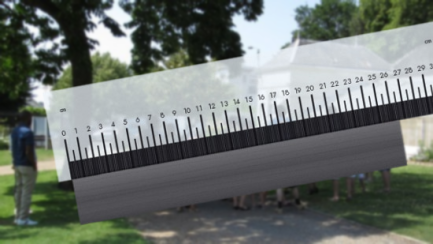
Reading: value=26.5 unit=cm
